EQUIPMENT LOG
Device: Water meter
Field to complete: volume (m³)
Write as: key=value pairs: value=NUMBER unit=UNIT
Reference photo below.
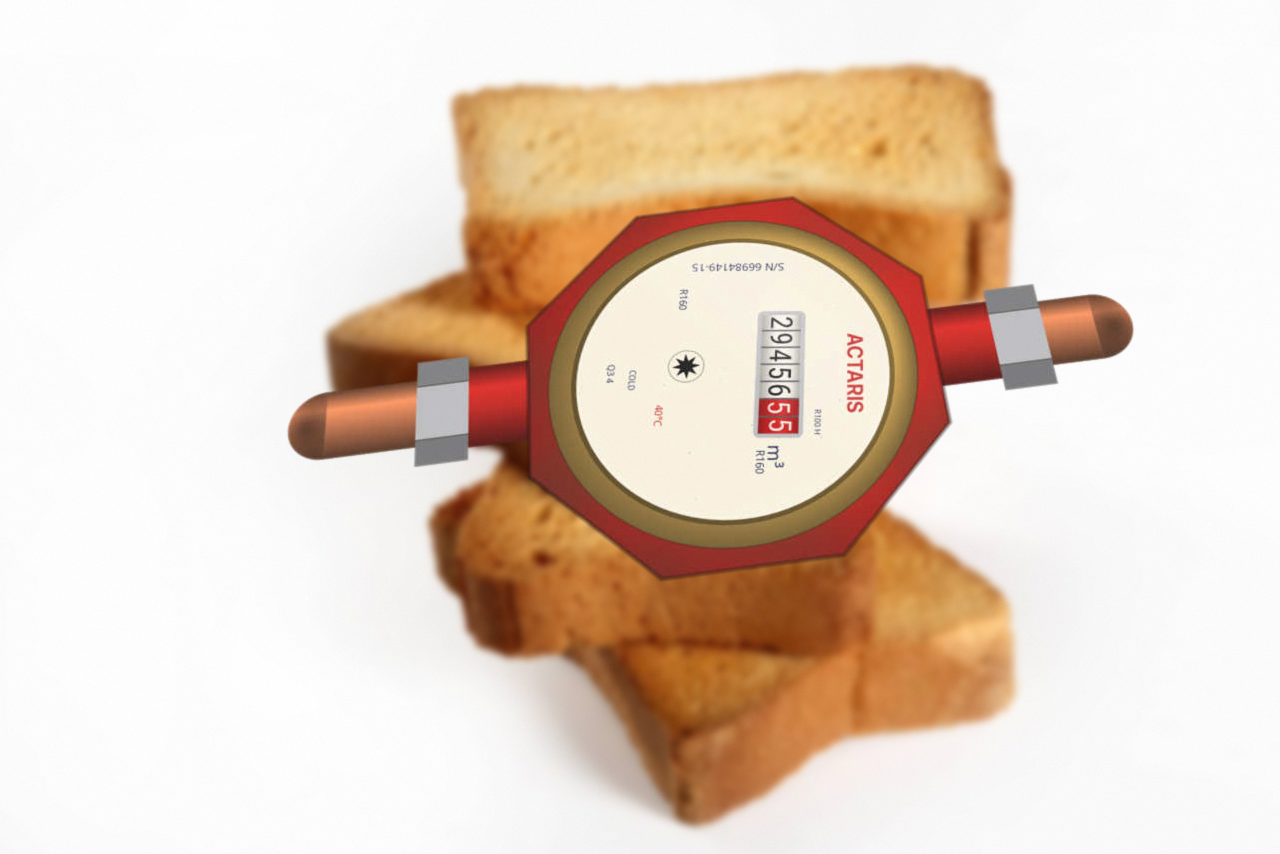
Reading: value=29456.55 unit=m³
